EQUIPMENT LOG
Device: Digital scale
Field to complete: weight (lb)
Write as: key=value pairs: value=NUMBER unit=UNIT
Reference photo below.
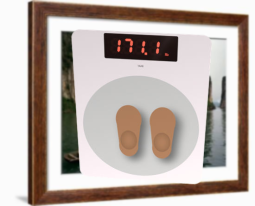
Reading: value=171.1 unit=lb
